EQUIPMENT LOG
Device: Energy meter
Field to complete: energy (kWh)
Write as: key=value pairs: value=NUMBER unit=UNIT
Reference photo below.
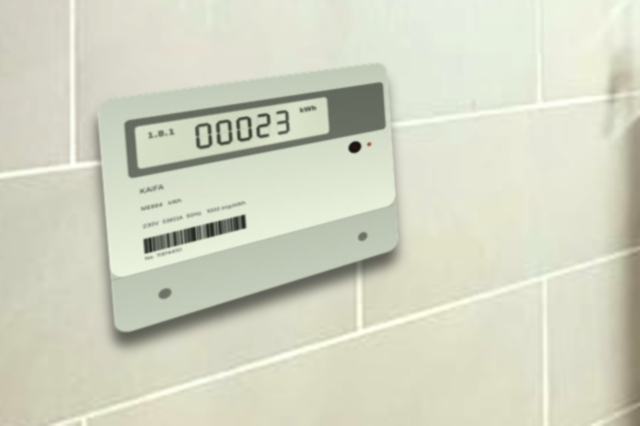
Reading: value=23 unit=kWh
